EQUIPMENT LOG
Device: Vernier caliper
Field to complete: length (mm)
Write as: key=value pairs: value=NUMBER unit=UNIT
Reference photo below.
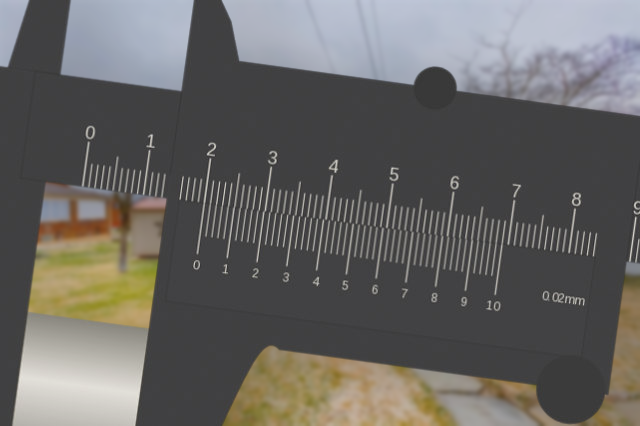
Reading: value=20.0 unit=mm
